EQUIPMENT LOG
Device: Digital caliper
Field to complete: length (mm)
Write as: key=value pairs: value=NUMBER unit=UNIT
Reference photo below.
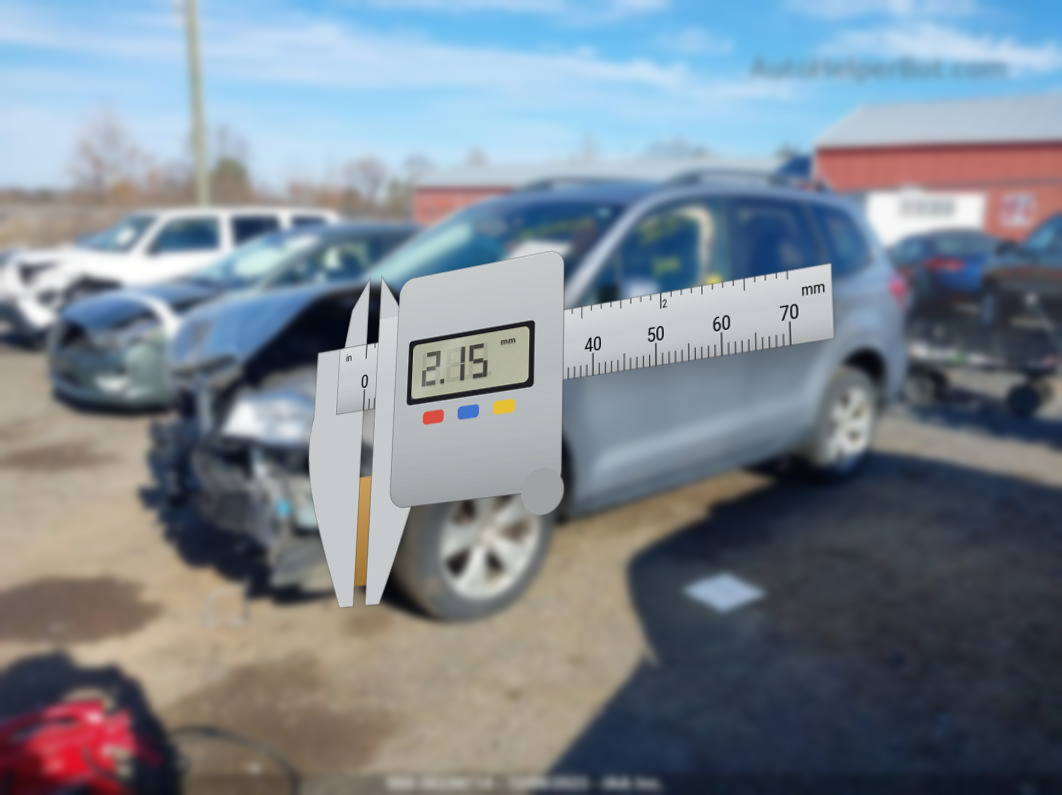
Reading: value=2.15 unit=mm
